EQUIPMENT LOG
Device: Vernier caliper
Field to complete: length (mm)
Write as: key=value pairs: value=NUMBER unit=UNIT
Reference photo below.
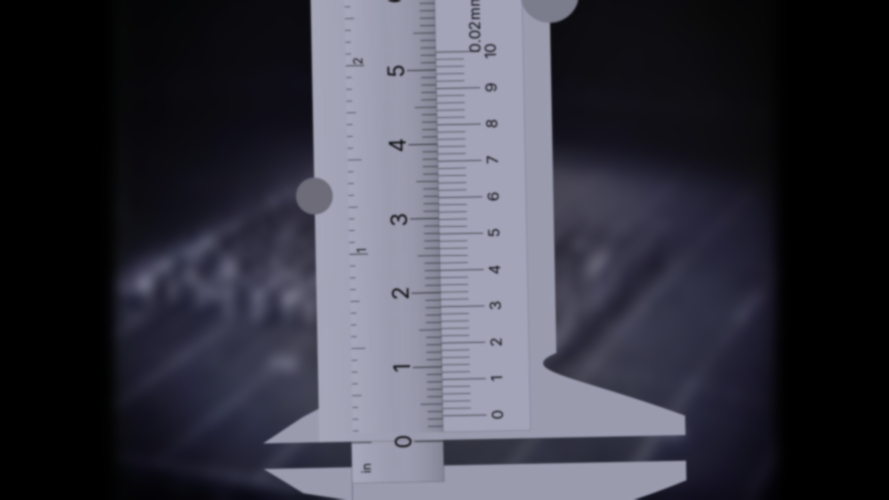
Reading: value=3.4 unit=mm
